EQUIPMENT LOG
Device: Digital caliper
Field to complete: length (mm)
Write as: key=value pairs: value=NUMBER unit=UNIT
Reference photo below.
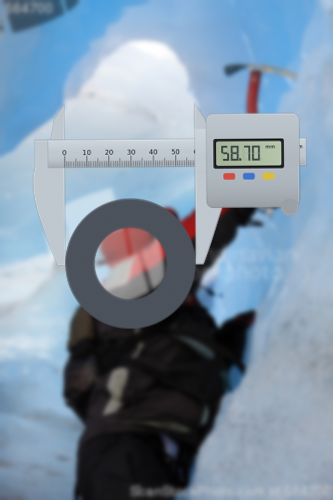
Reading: value=58.70 unit=mm
